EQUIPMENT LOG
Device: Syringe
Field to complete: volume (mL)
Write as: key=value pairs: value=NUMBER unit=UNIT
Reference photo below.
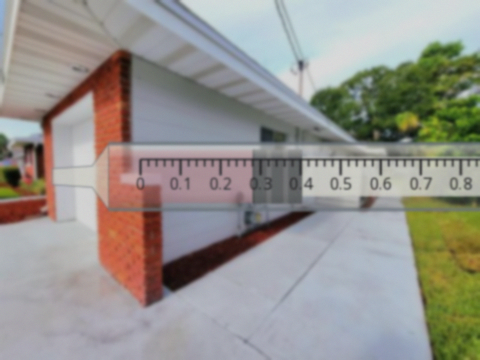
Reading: value=0.28 unit=mL
